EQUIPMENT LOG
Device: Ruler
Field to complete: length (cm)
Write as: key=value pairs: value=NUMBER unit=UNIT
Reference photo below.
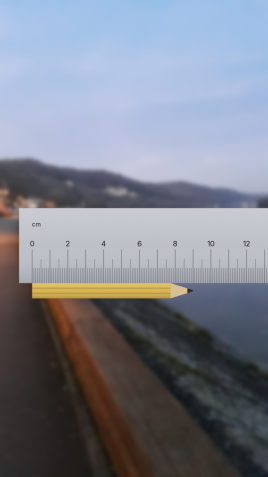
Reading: value=9 unit=cm
